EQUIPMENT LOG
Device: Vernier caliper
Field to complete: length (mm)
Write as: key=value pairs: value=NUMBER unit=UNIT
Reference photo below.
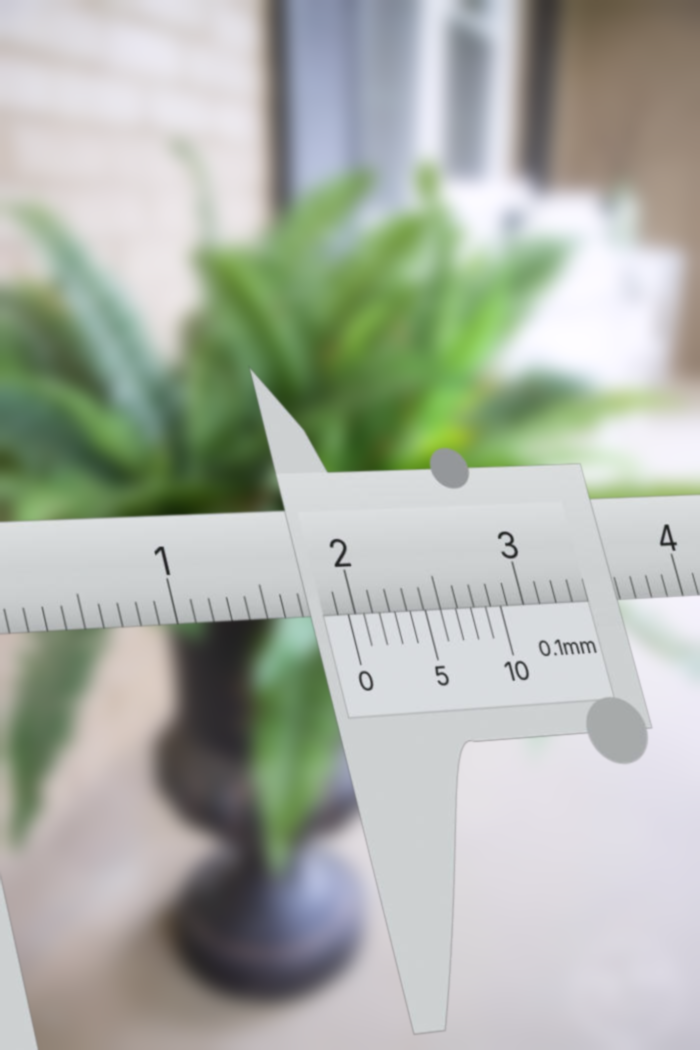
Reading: value=19.6 unit=mm
